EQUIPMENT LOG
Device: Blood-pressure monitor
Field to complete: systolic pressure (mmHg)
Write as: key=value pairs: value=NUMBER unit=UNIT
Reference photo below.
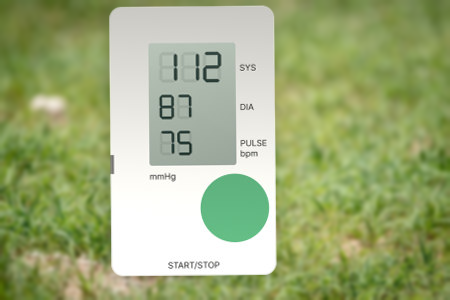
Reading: value=112 unit=mmHg
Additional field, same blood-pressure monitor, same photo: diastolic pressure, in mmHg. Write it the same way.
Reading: value=87 unit=mmHg
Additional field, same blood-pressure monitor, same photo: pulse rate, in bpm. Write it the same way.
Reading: value=75 unit=bpm
